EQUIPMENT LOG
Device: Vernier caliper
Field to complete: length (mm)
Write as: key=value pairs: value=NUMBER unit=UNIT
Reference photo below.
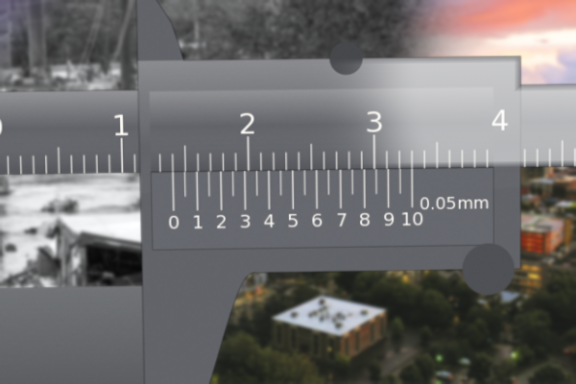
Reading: value=14.0 unit=mm
